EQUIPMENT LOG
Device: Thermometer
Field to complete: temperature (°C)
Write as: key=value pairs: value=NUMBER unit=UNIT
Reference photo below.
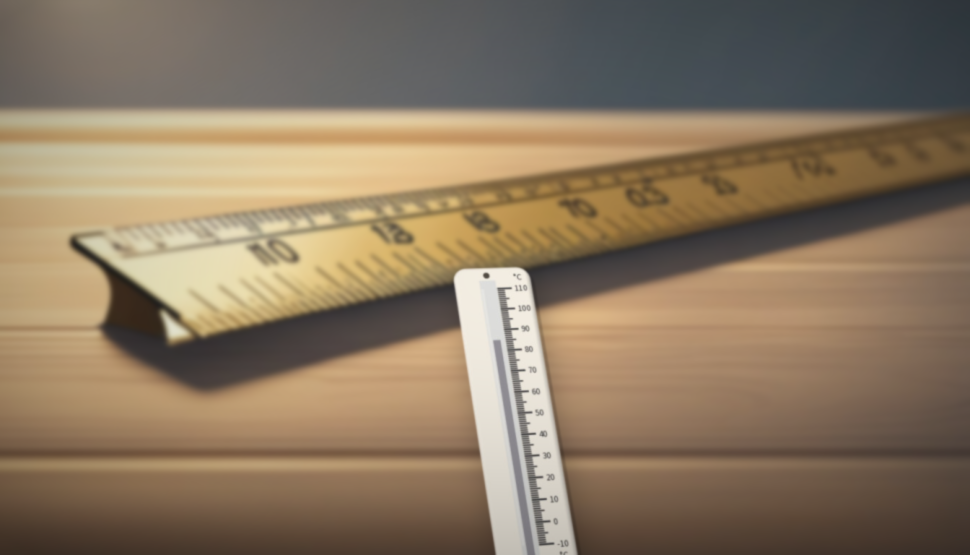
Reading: value=85 unit=°C
